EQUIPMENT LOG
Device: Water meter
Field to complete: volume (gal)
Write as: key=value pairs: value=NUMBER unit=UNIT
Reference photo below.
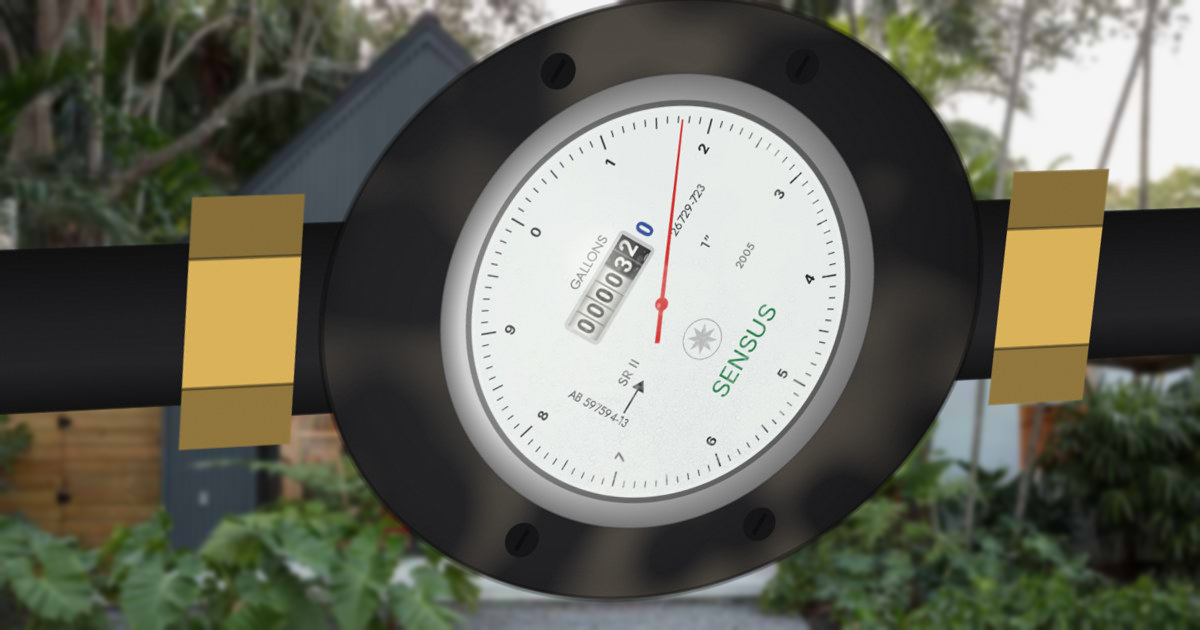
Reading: value=321.7 unit=gal
